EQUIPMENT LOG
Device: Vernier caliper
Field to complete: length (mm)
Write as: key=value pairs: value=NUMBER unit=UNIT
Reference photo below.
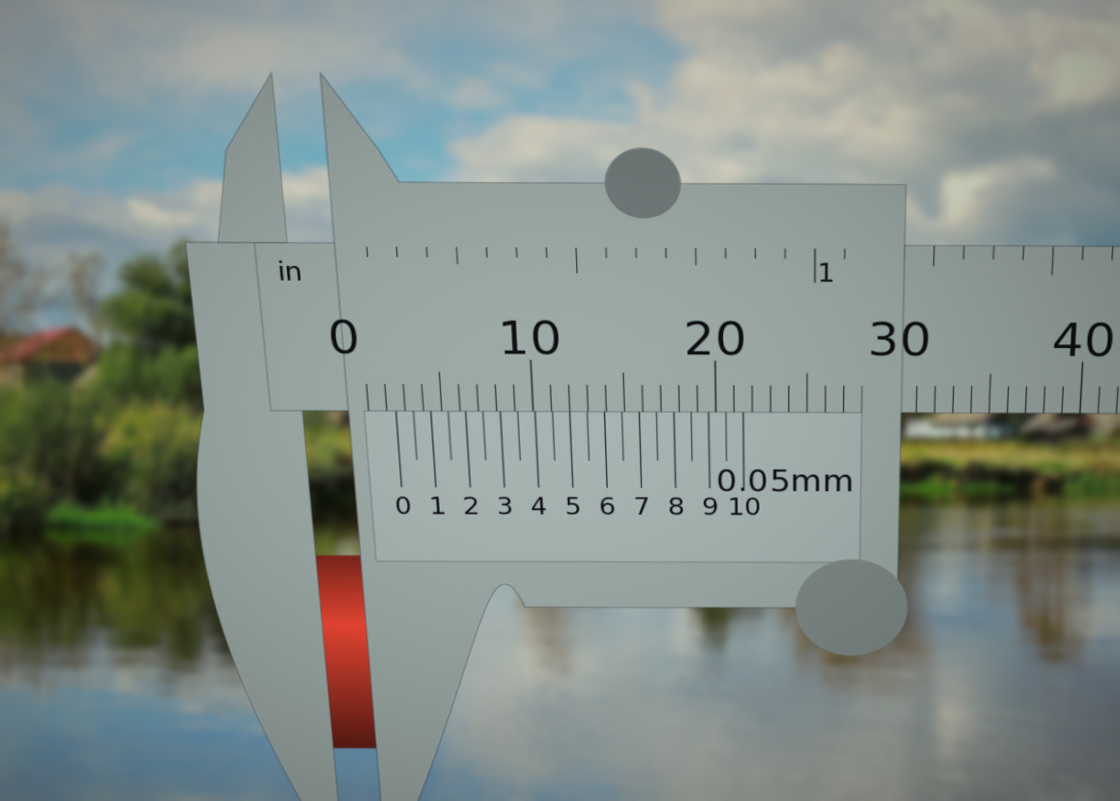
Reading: value=2.5 unit=mm
